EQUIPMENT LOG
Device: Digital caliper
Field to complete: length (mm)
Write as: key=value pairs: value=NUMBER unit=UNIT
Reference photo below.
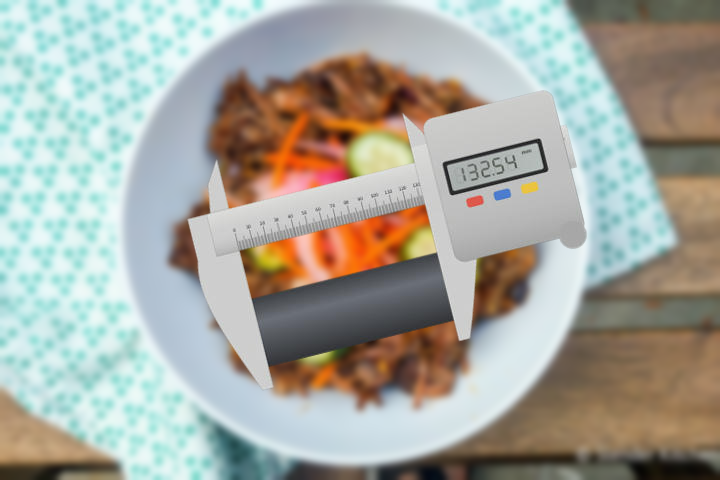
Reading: value=132.54 unit=mm
